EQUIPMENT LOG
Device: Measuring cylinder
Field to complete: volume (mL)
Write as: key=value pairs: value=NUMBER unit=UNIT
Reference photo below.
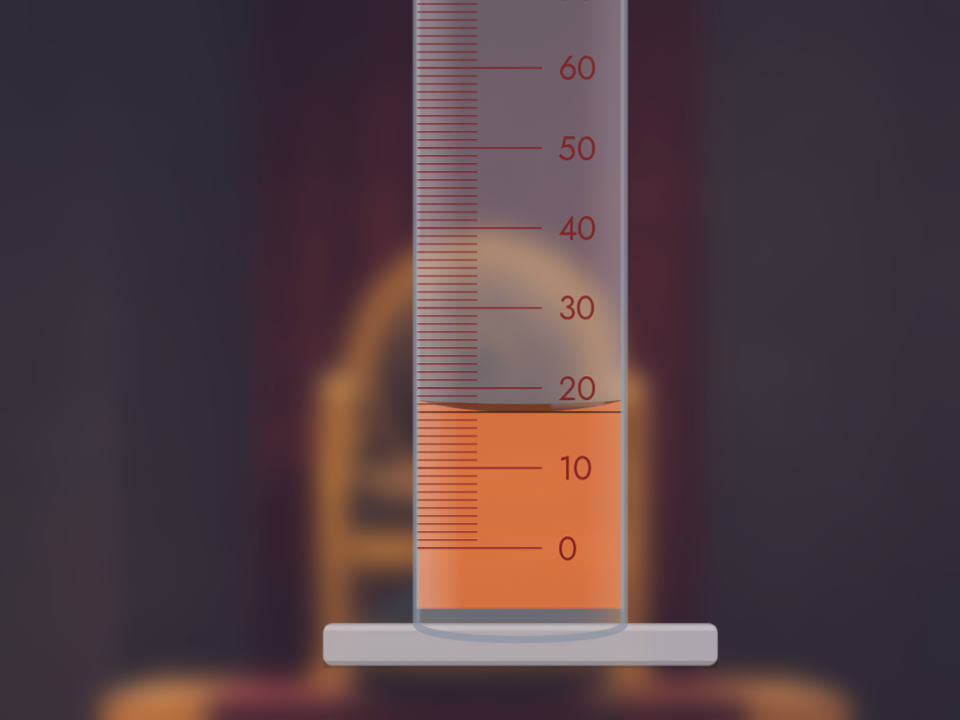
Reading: value=17 unit=mL
